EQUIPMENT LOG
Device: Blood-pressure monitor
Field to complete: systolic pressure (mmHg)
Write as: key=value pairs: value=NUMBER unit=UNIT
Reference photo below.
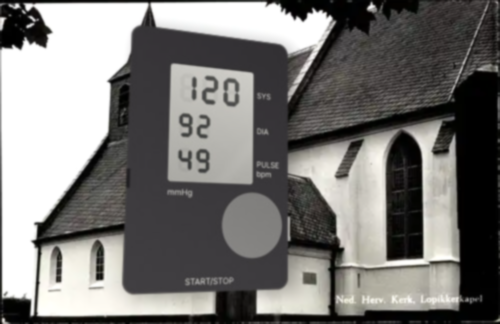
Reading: value=120 unit=mmHg
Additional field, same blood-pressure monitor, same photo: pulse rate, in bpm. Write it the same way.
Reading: value=49 unit=bpm
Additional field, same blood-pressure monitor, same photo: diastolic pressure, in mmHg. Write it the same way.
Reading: value=92 unit=mmHg
